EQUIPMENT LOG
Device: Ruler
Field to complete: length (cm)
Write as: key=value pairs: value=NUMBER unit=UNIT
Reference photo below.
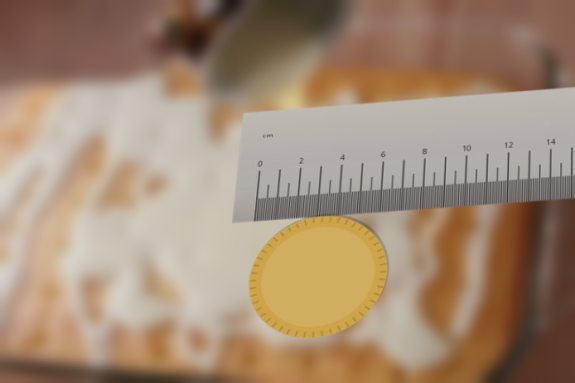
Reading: value=6.5 unit=cm
